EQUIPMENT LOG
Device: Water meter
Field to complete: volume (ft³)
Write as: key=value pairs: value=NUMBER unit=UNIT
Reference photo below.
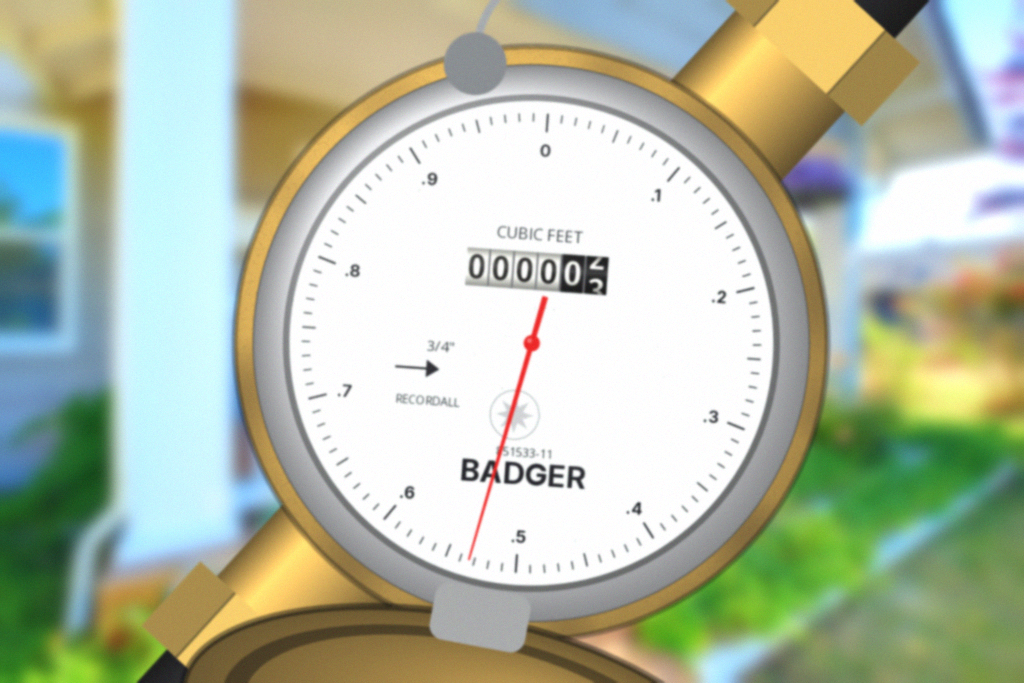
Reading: value=2.53 unit=ft³
